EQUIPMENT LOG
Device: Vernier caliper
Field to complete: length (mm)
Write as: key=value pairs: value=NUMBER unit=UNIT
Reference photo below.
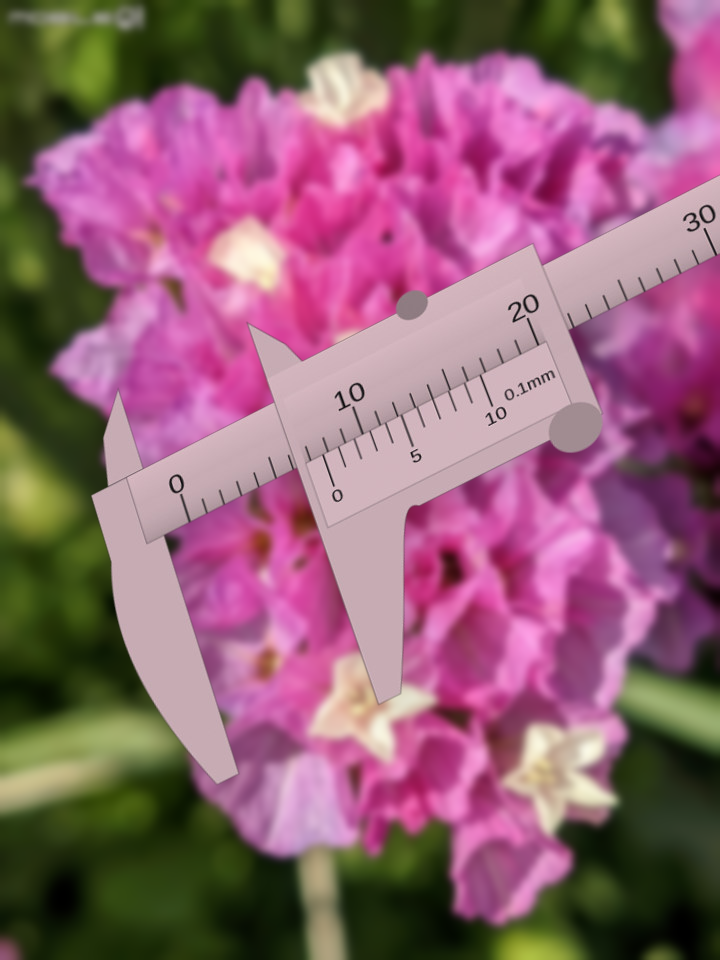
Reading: value=7.7 unit=mm
